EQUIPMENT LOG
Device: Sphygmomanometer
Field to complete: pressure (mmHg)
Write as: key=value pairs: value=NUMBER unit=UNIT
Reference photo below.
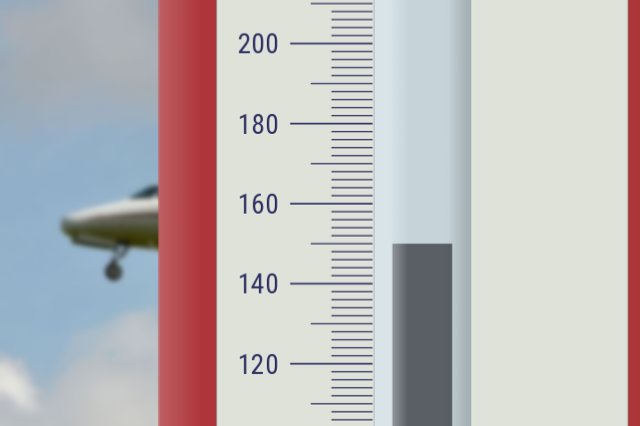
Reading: value=150 unit=mmHg
